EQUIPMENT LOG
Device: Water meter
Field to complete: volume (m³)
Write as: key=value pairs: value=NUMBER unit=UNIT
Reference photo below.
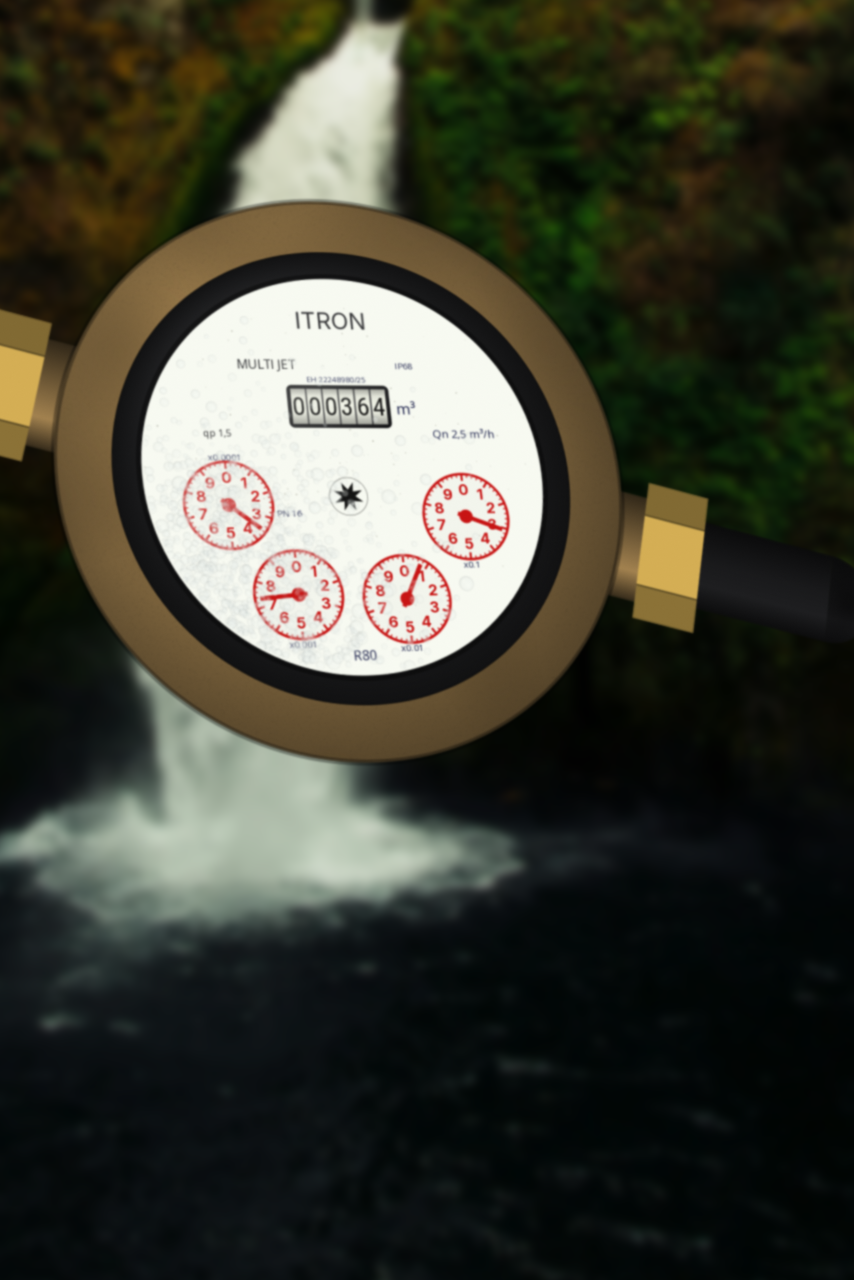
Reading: value=364.3073 unit=m³
